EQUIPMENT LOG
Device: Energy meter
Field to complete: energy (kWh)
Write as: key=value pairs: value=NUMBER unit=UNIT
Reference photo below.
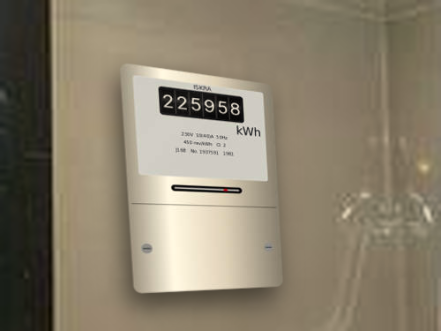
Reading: value=225958 unit=kWh
